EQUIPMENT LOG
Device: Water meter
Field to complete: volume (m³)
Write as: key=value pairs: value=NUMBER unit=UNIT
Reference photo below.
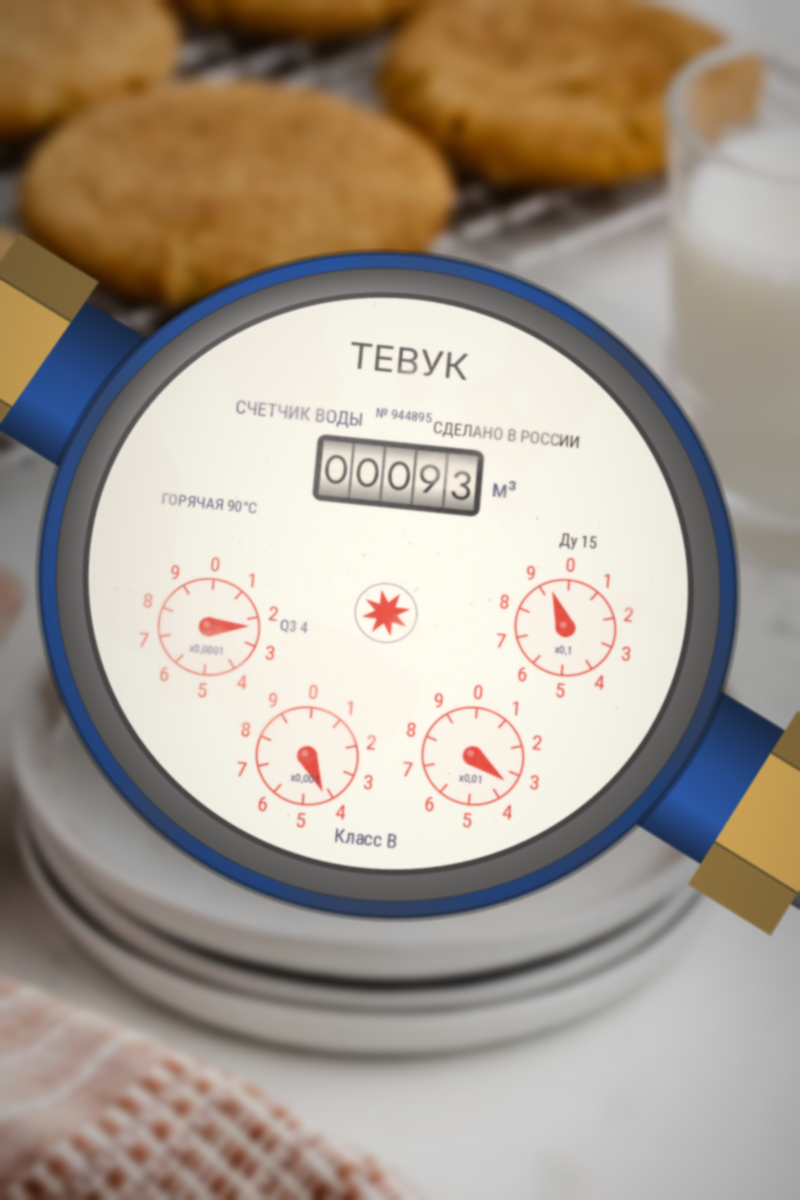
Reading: value=92.9342 unit=m³
